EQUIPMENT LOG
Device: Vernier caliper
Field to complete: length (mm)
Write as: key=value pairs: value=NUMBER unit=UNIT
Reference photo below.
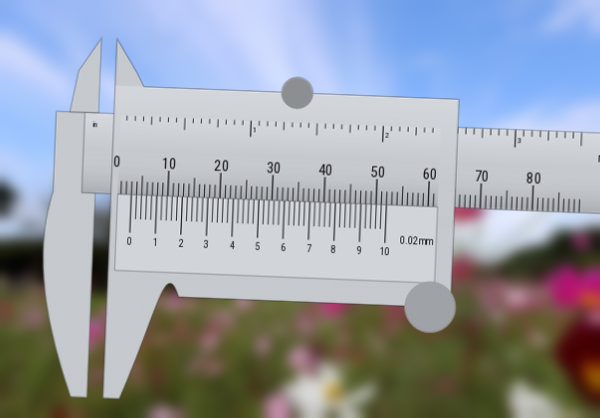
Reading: value=3.0 unit=mm
